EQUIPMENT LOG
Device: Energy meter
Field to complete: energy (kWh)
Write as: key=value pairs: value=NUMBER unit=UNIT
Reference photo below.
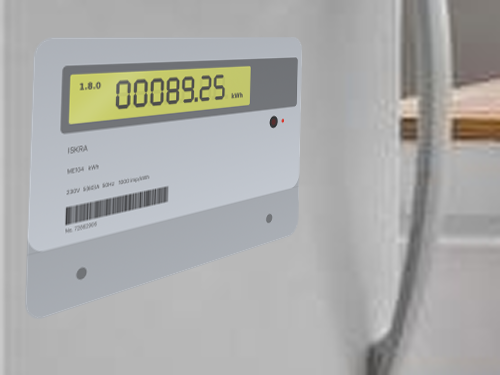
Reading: value=89.25 unit=kWh
